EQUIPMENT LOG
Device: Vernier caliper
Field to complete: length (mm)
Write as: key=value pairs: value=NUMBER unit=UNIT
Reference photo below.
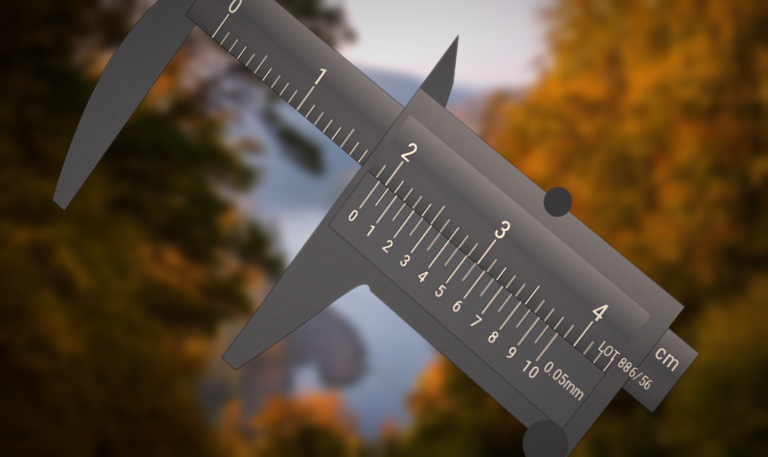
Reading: value=19.4 unit=mm
